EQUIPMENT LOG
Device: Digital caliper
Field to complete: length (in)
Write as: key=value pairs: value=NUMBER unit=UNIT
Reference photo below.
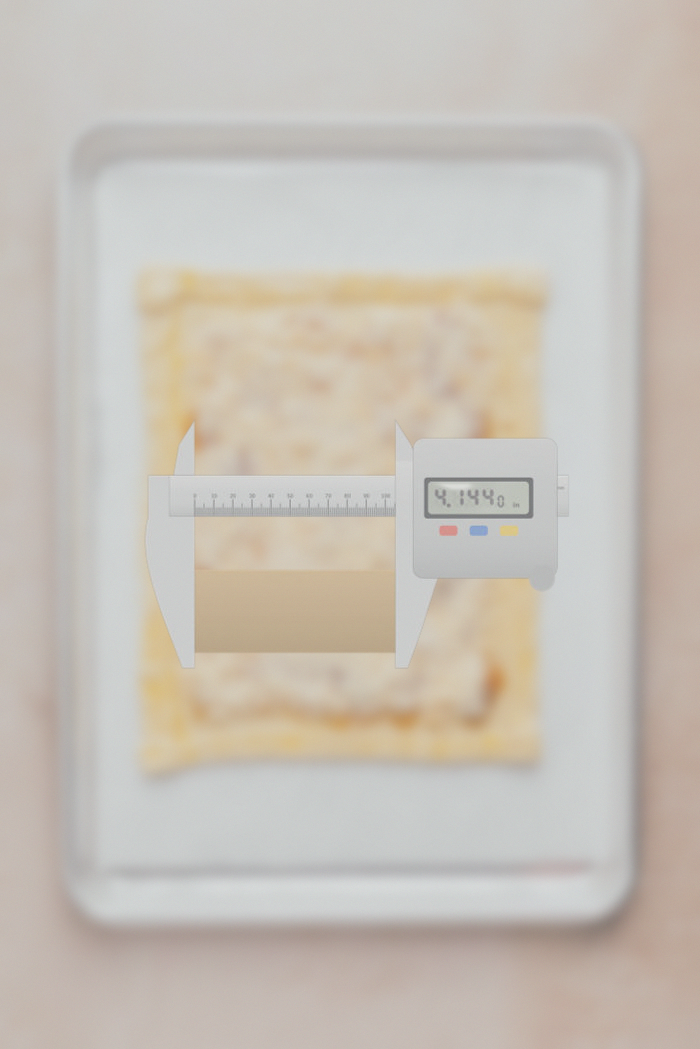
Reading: value=4.1440 unit=in
